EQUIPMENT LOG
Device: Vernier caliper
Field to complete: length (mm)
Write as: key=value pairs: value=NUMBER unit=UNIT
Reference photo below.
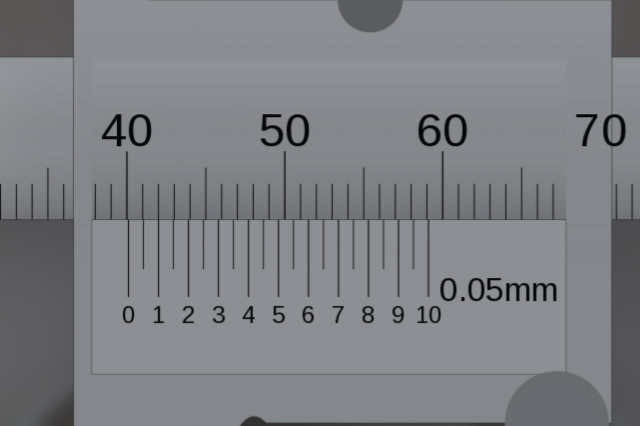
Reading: value=40.1 unit=mm
